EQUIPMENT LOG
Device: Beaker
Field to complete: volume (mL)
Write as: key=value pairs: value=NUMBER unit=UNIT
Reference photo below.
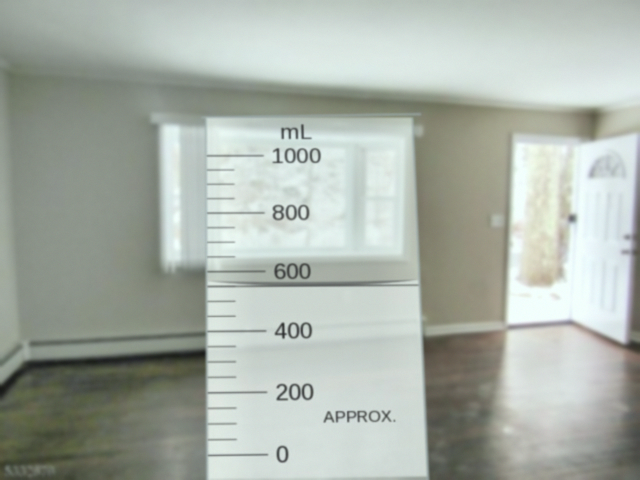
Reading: value=550 unit=mL
